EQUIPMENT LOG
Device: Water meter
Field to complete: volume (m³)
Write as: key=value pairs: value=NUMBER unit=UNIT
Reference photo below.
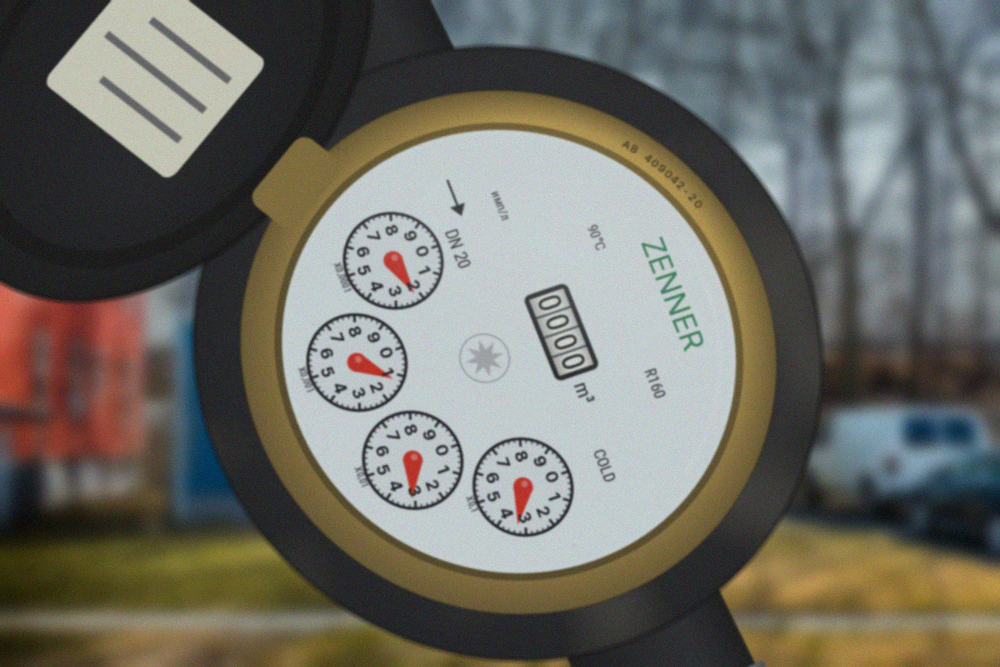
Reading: value=0.3312 unit=m³
